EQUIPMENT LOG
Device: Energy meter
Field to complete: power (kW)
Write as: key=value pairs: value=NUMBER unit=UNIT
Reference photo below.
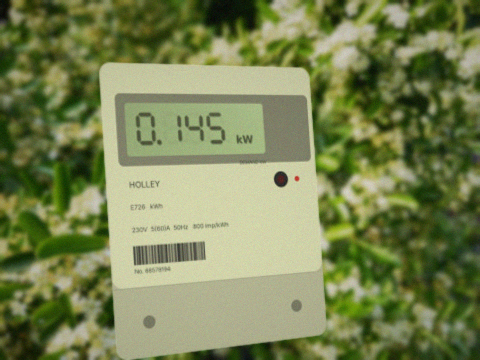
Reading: value=0.145 unit=kW
